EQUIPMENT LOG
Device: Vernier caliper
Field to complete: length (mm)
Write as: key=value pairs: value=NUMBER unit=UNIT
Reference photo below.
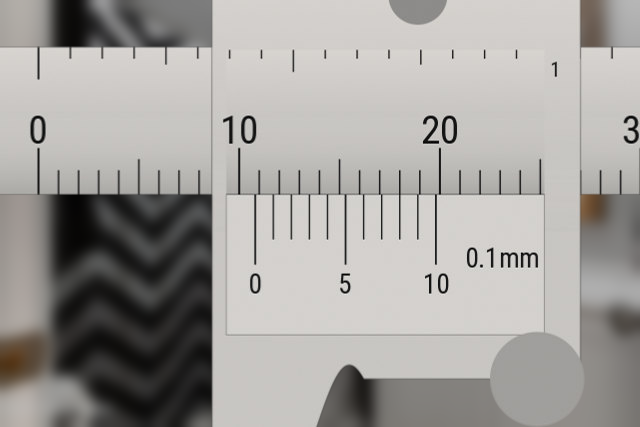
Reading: value=10.8 unit=mm
